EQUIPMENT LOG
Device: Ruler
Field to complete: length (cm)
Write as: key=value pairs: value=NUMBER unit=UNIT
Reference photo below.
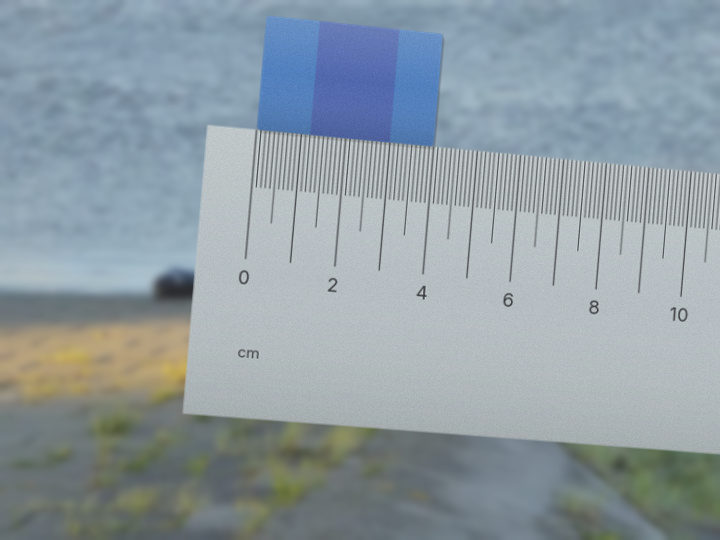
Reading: value=4 unit=cm
